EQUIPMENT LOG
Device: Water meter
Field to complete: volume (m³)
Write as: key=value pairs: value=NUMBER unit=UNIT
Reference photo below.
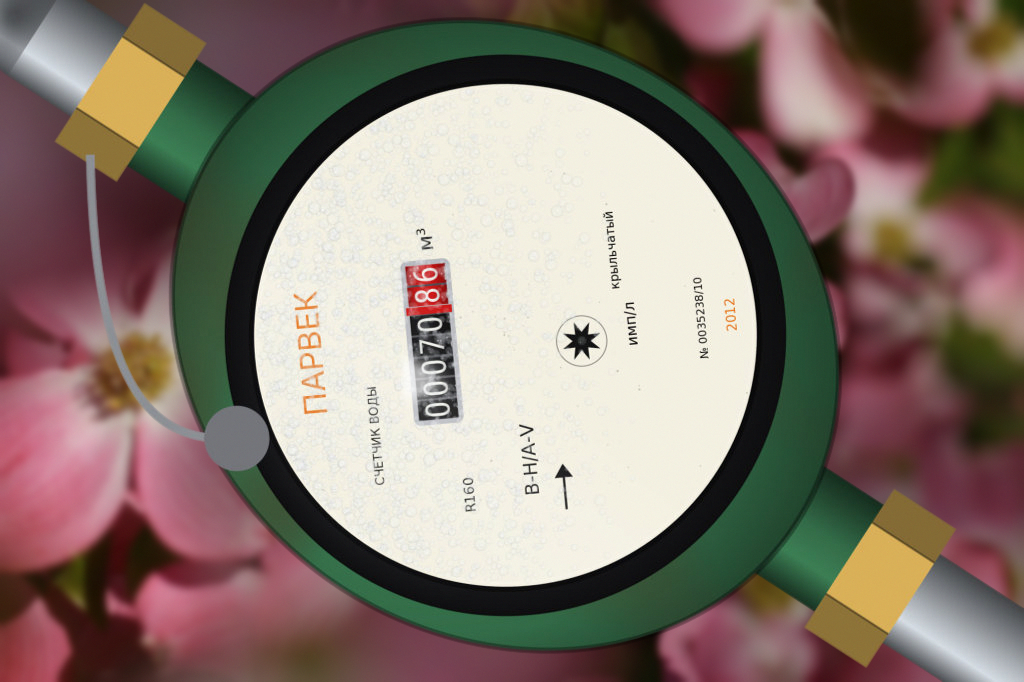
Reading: value=70.86 unit=m³
